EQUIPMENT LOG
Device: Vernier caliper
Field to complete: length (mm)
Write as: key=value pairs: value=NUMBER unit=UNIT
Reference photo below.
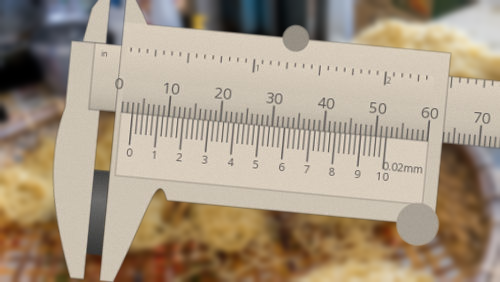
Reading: value=3.0 unit=mm
